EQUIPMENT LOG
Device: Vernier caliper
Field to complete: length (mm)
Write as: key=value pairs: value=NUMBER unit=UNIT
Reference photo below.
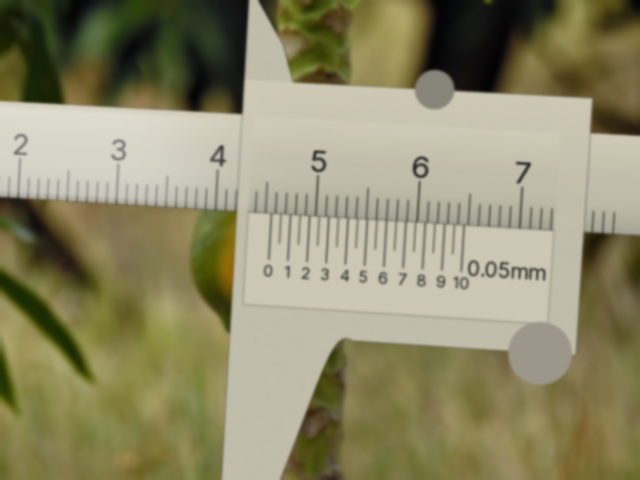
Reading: value=45.6 unit=mm
